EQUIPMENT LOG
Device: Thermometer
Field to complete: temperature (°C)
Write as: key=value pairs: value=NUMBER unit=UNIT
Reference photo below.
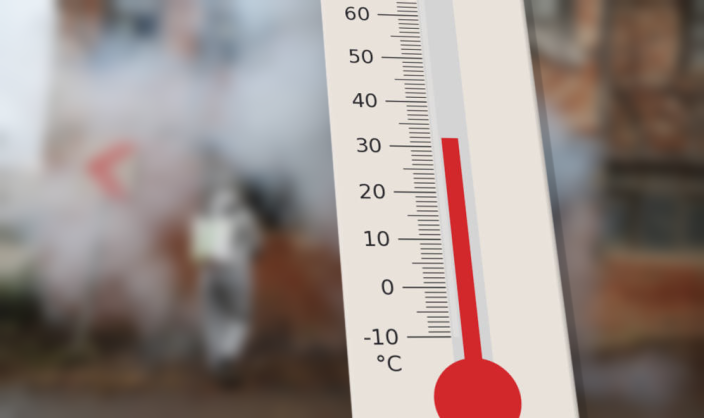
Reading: value=32 unit=°C
